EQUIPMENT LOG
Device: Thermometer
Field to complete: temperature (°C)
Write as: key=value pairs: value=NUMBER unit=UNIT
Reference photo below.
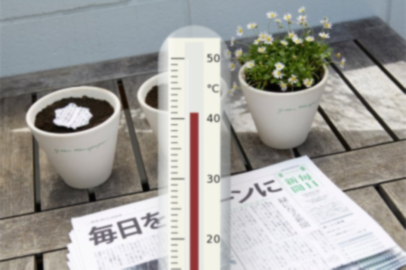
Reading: value=41 unit=°C
